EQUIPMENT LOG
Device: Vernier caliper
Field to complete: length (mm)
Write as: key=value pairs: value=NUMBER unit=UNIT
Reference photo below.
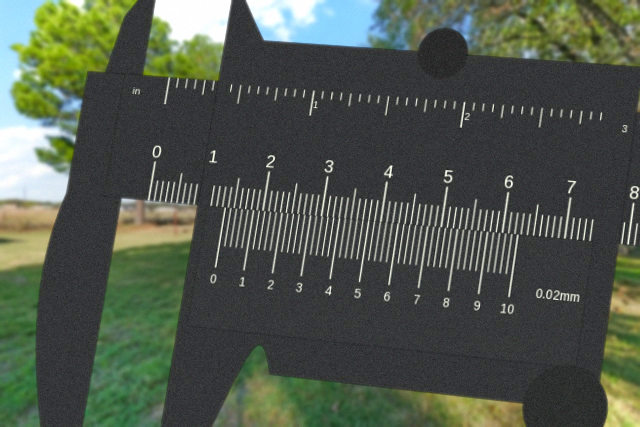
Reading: value=13.5 unit=mm
